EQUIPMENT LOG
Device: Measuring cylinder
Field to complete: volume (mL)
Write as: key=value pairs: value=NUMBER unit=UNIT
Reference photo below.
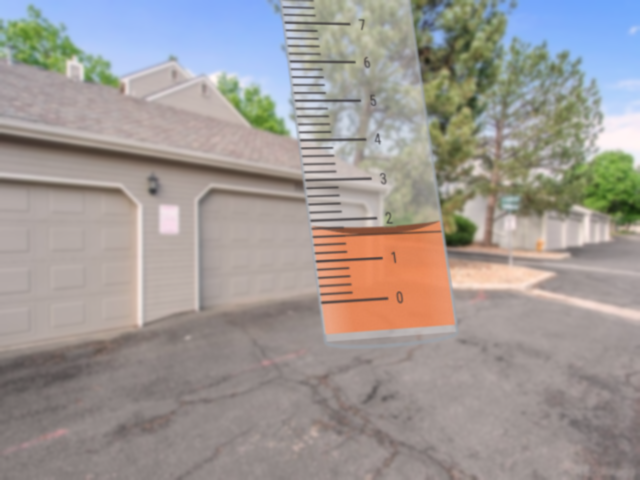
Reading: value=1.6 unit=mL
